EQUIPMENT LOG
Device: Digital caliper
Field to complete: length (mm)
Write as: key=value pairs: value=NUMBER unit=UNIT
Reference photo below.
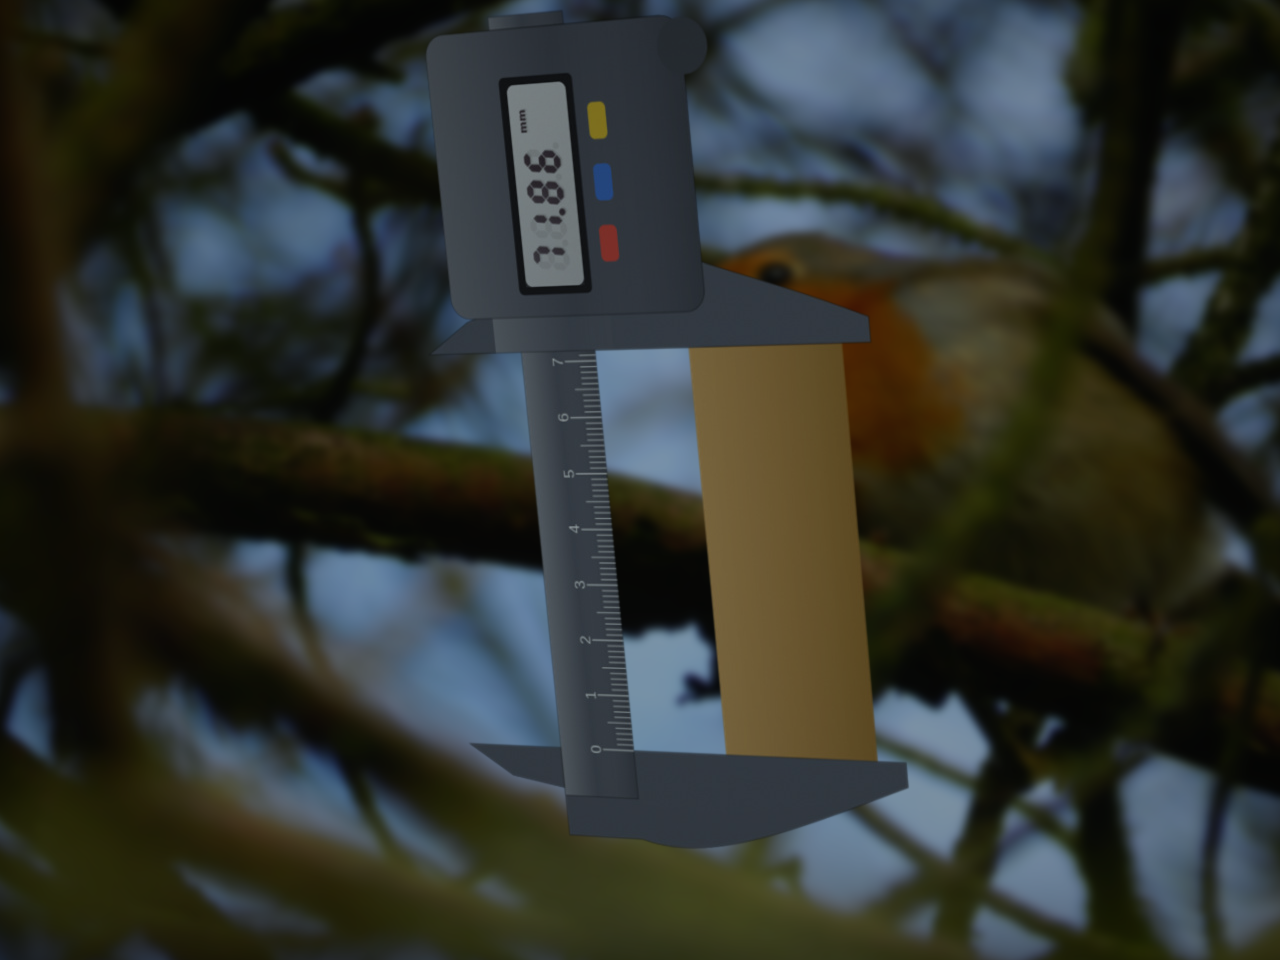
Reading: value=71.86 unit=mm
